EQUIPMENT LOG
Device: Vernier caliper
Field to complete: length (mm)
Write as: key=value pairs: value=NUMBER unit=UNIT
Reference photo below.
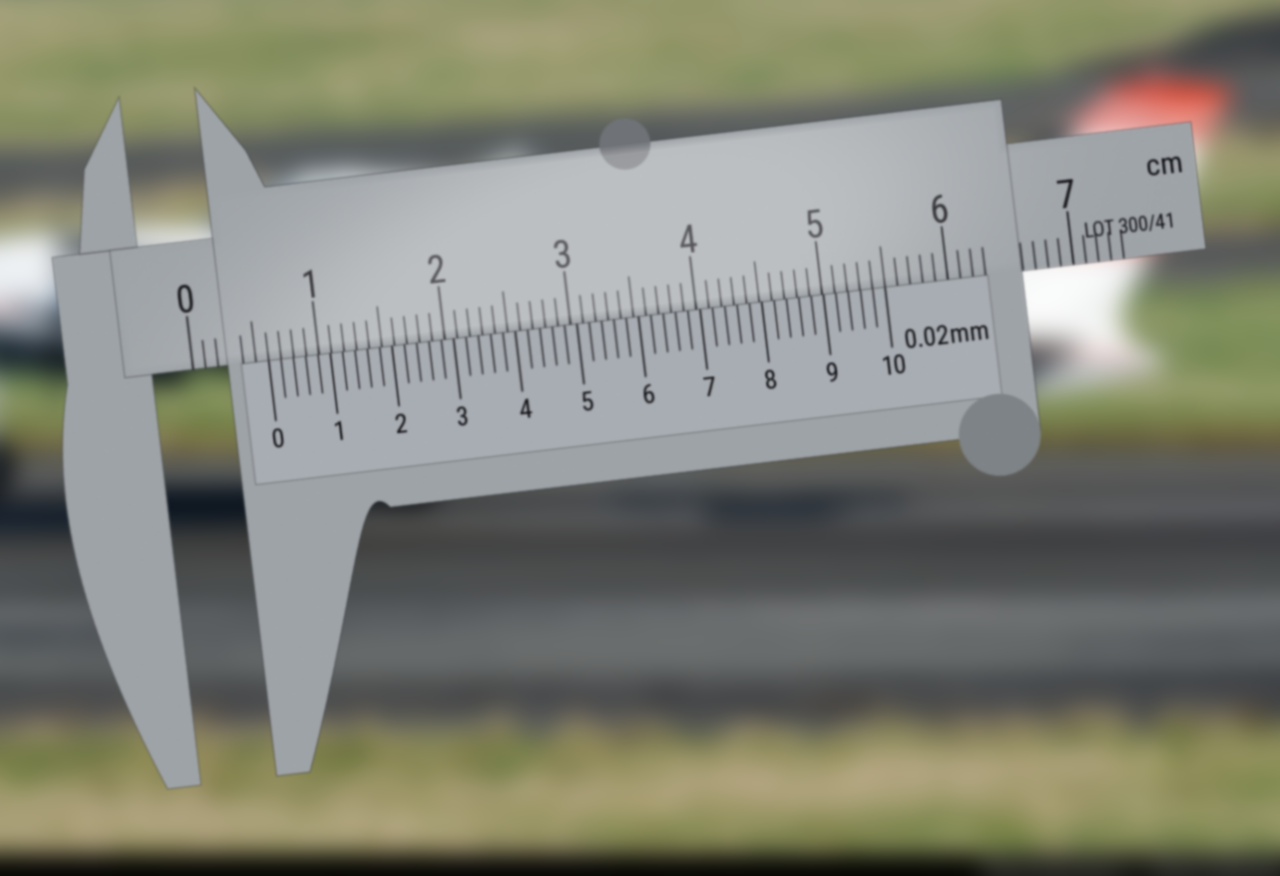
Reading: value=6.0 unit=mm
